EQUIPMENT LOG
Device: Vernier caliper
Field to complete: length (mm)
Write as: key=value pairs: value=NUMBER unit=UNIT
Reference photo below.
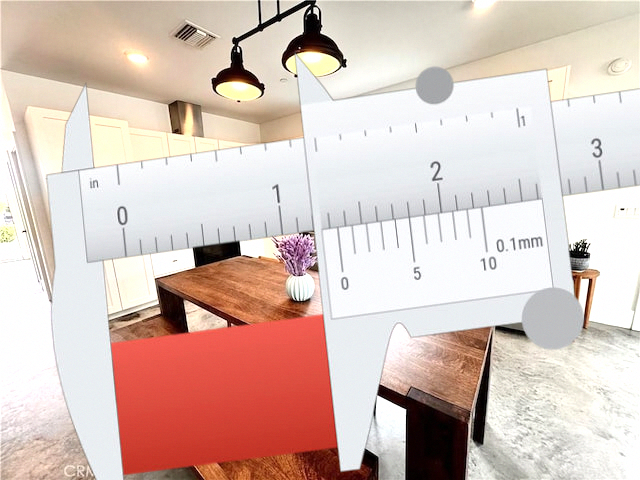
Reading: value=13.5 unit=mm
